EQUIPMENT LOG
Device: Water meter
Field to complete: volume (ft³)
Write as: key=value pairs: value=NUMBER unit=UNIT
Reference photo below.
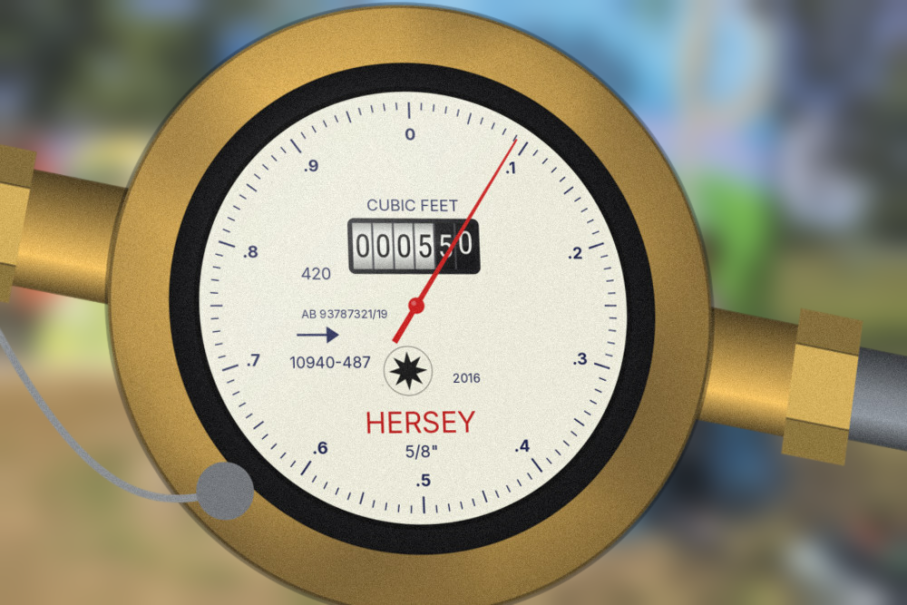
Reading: value=550.09 unit=ft³
